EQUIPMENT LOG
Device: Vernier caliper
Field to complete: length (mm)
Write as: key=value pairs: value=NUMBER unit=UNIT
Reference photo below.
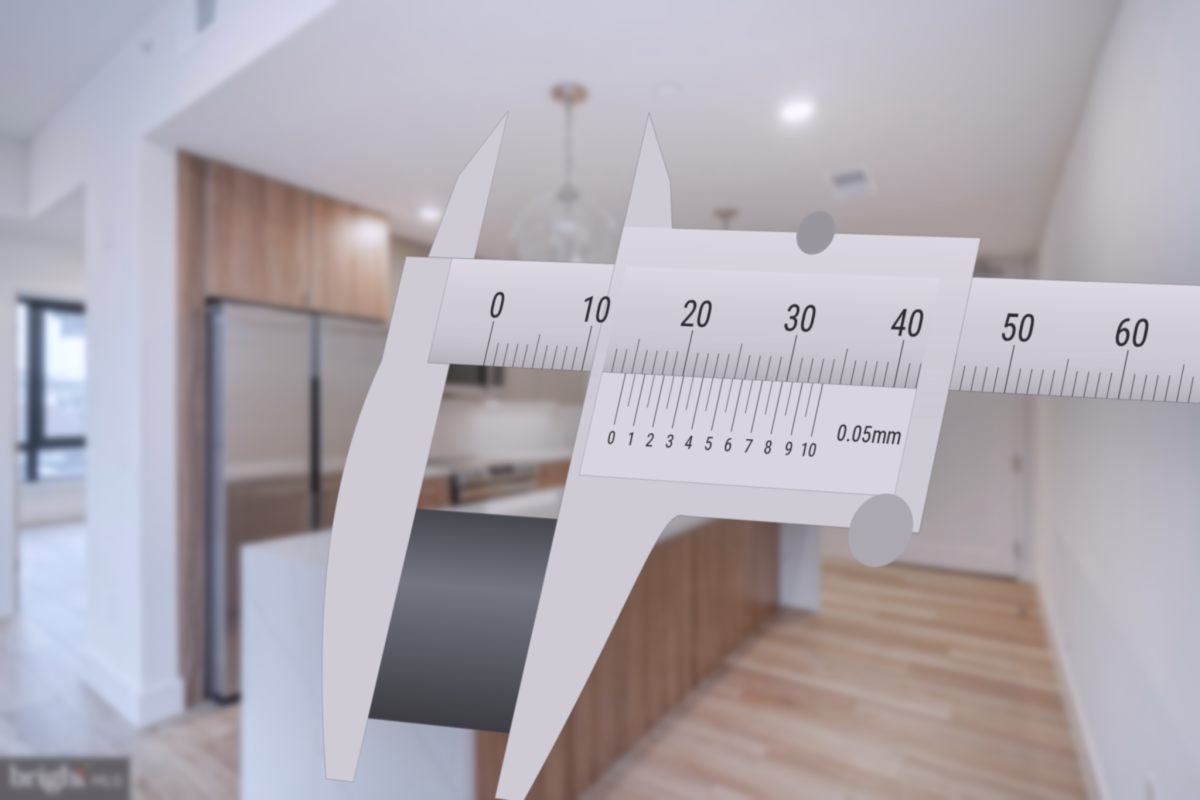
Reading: value=14.4 unit=mm
